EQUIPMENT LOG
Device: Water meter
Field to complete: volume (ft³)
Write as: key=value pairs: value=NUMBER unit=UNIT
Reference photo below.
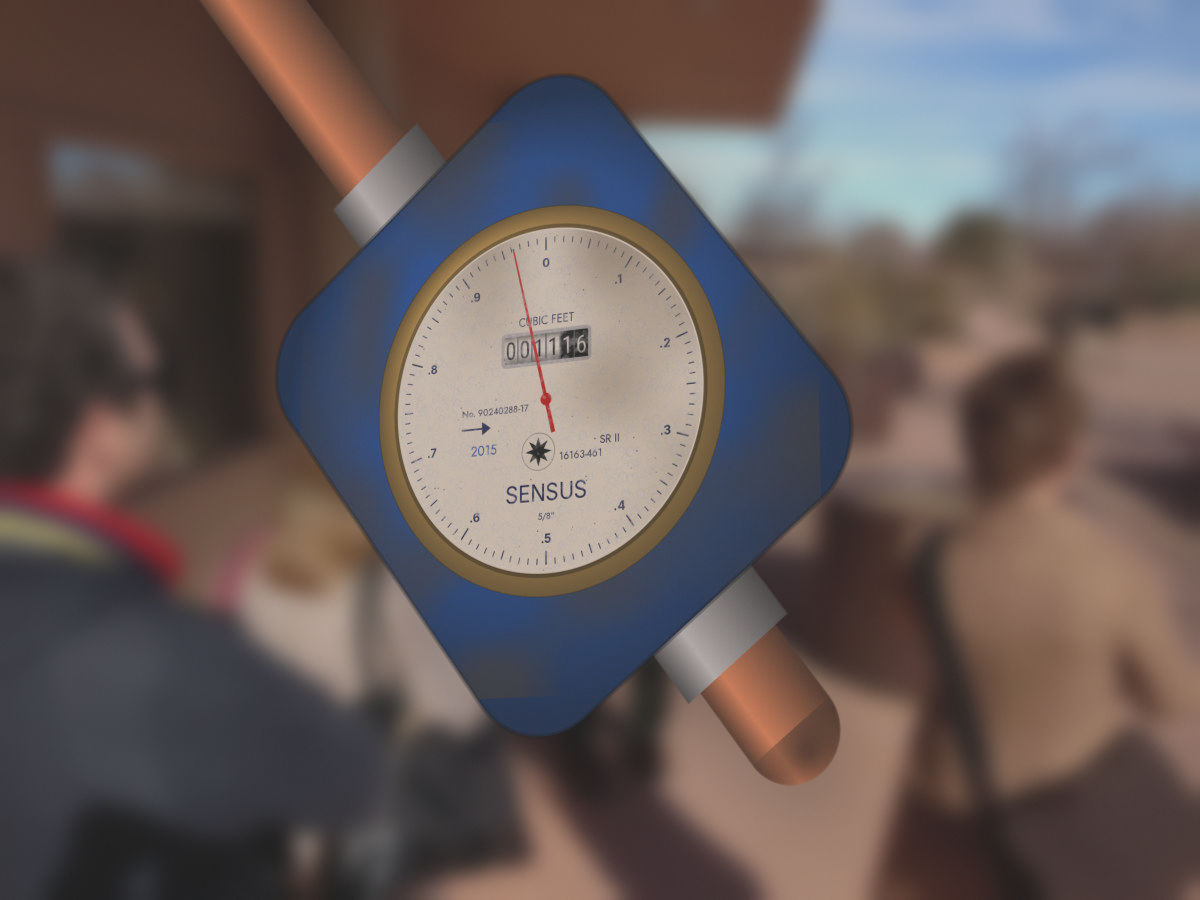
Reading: value=1115.96 unit=ft³
